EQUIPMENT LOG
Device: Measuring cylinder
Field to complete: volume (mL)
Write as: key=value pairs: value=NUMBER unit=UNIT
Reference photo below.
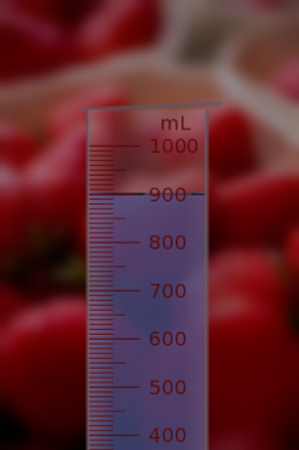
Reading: value=900 unit=mL
